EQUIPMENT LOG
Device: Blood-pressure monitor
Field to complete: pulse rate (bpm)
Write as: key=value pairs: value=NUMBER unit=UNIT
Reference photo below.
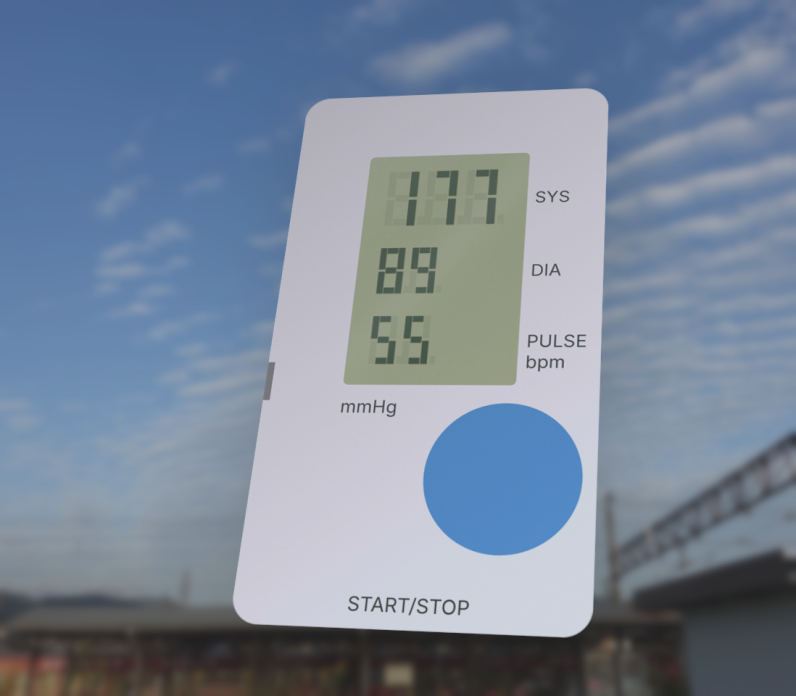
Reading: value=55 unit=bpm
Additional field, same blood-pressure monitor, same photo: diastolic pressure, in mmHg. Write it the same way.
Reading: value=89 unit=mmHg
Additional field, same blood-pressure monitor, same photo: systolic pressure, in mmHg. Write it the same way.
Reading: value=177 unit=mmHg
